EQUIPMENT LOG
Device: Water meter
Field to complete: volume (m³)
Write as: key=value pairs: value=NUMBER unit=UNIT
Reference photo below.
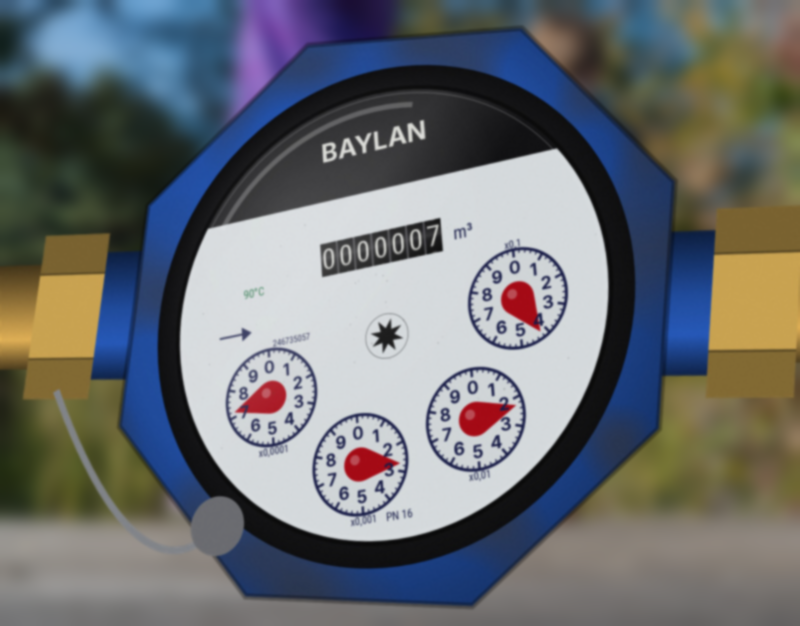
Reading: value=7.4227 unit=m³
